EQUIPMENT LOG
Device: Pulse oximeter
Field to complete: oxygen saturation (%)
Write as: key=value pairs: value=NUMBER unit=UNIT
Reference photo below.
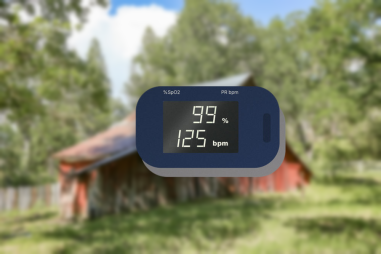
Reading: value=99 unit=%
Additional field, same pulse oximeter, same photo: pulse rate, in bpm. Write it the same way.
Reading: value=125 unit=bpm
